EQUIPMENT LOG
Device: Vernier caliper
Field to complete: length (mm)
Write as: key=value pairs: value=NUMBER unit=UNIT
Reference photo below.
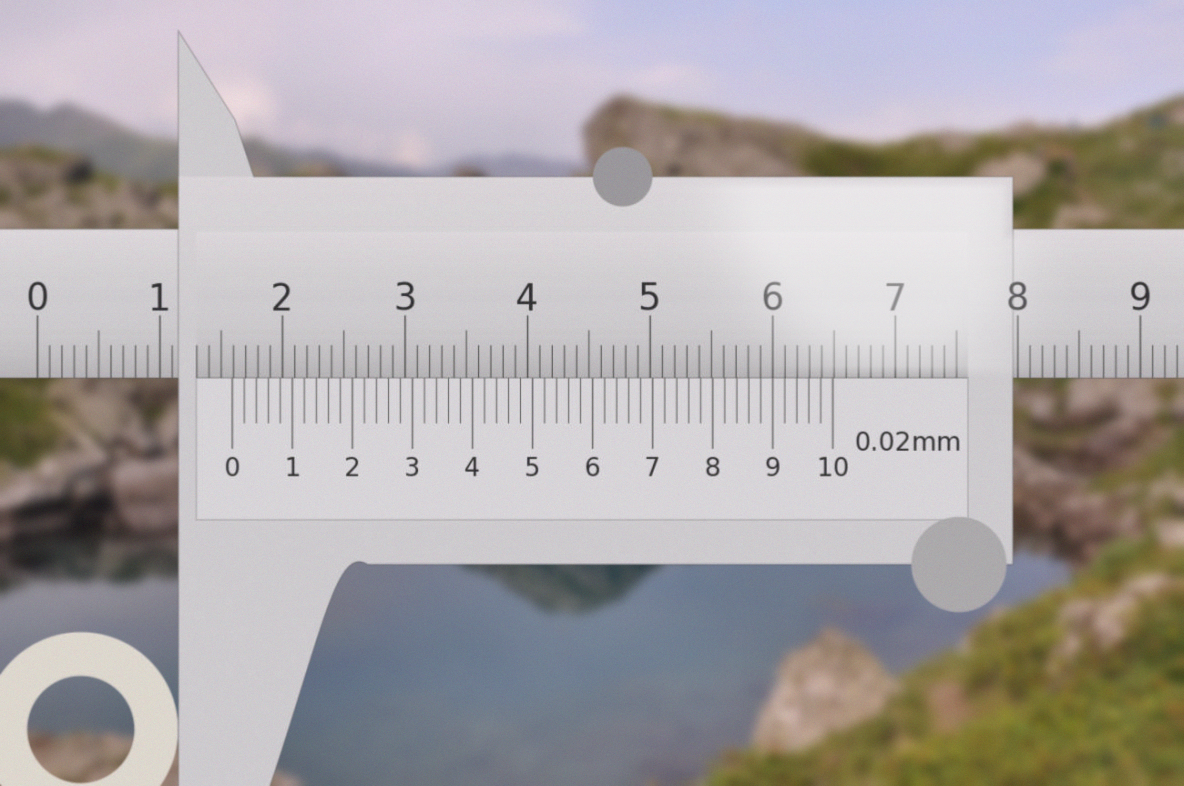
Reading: value=15.9 unit=mm
